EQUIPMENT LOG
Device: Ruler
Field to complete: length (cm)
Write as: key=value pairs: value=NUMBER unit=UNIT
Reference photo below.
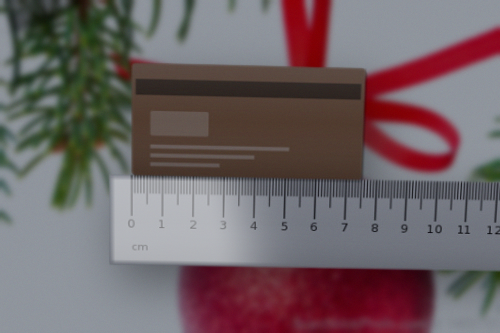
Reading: value=7.5 unit=cm
